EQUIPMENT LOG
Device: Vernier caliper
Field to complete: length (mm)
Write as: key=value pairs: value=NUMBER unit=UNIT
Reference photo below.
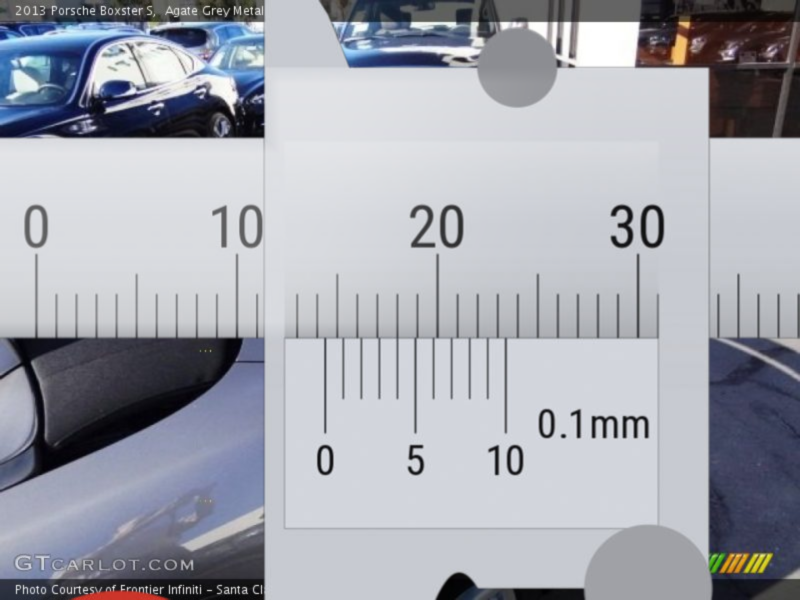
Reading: value=14.4 unit=mm
